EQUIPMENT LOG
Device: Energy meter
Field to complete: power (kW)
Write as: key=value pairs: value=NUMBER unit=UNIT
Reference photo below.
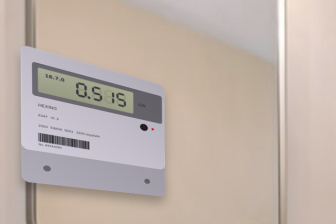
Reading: value=0.515 unit=kW
